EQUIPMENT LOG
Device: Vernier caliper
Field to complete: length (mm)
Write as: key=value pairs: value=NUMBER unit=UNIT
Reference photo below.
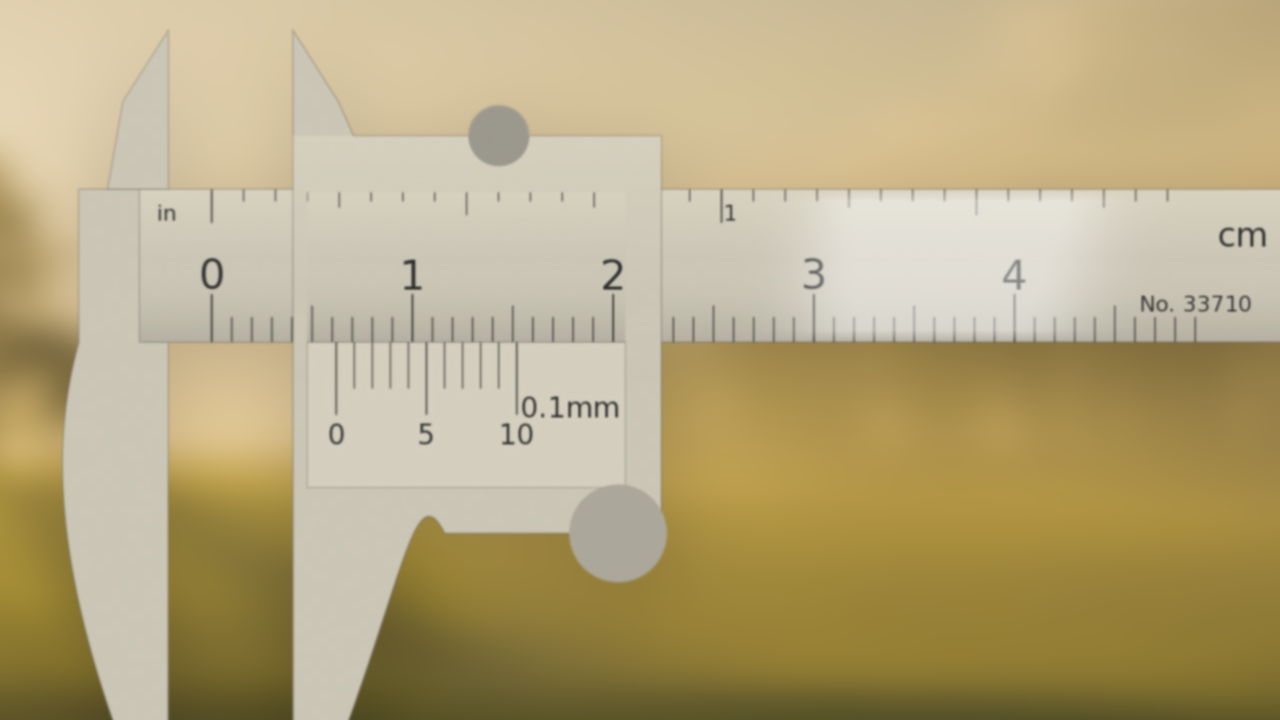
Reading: value=6.2 unit=mm
